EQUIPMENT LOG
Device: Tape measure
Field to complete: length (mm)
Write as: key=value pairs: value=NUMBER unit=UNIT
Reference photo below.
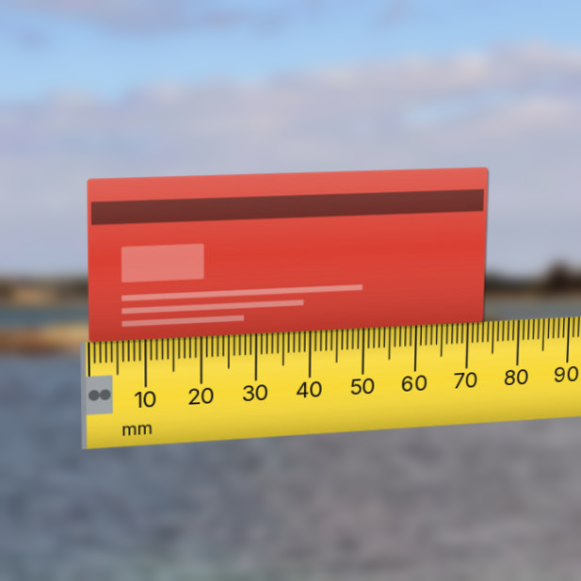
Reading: value=73 unit=mm
